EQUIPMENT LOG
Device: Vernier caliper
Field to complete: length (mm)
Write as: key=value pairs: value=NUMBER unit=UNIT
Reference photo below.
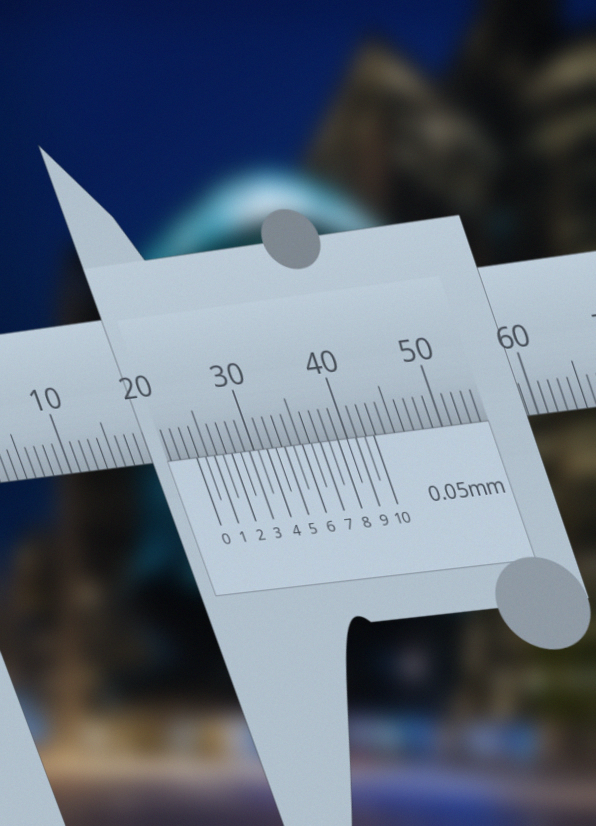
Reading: value=23.8 unit=mm
